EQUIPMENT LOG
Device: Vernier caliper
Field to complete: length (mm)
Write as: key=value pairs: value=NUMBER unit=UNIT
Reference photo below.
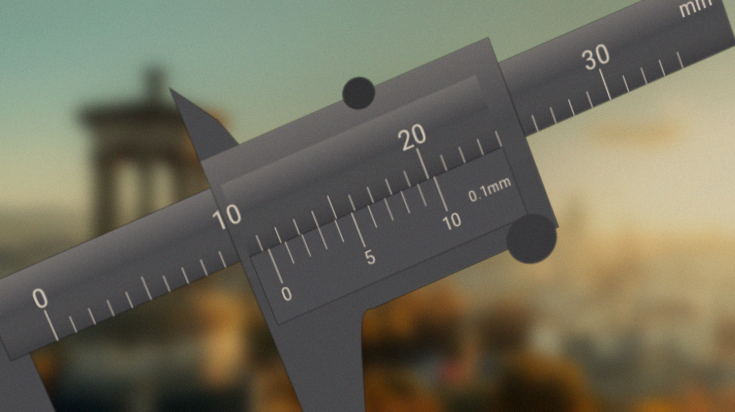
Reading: value=11.3 unit=mm
